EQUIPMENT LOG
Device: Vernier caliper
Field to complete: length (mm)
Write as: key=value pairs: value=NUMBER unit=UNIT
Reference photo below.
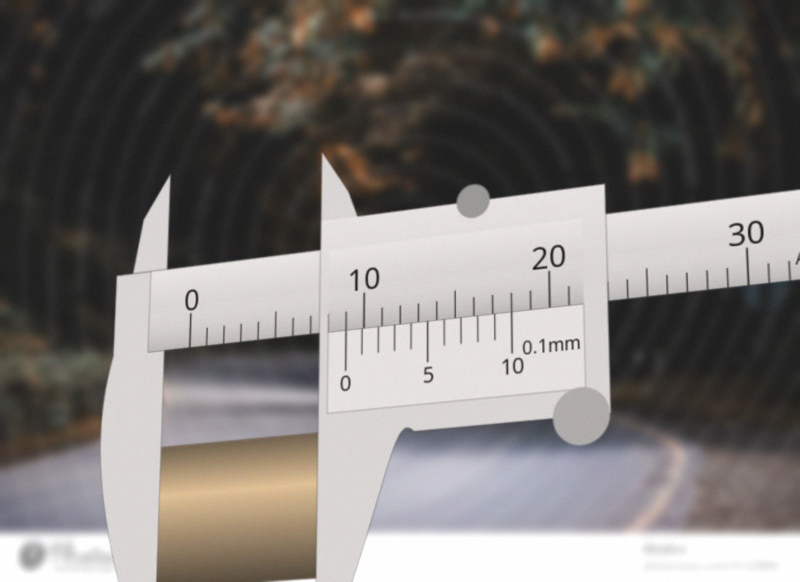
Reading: value=9.0 unit=mm
